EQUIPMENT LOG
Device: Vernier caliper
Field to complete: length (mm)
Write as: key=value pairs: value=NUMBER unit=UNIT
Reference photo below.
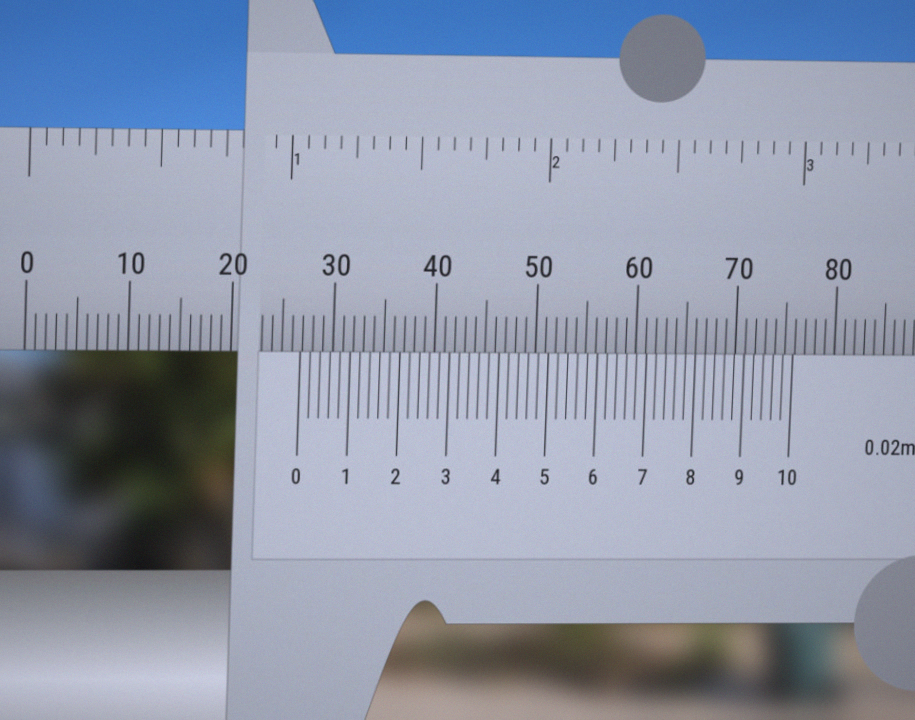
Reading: value=26.8 unit=mm
